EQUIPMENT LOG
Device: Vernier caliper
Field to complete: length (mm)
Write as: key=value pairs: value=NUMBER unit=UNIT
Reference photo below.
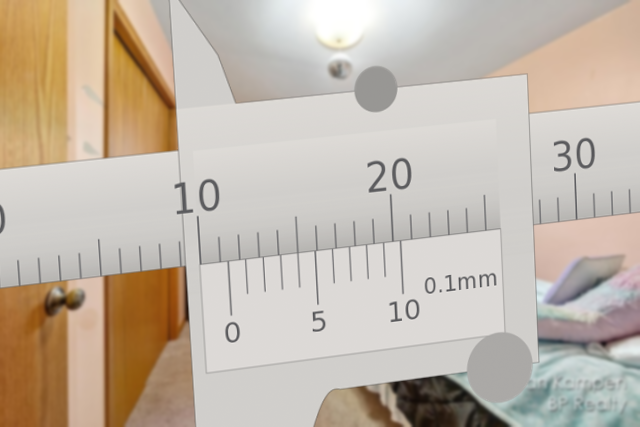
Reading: value=11.4 unit=mm
